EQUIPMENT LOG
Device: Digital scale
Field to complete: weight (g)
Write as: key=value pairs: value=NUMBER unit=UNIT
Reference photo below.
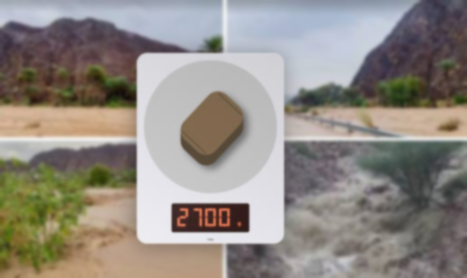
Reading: value=2700 unit=g
